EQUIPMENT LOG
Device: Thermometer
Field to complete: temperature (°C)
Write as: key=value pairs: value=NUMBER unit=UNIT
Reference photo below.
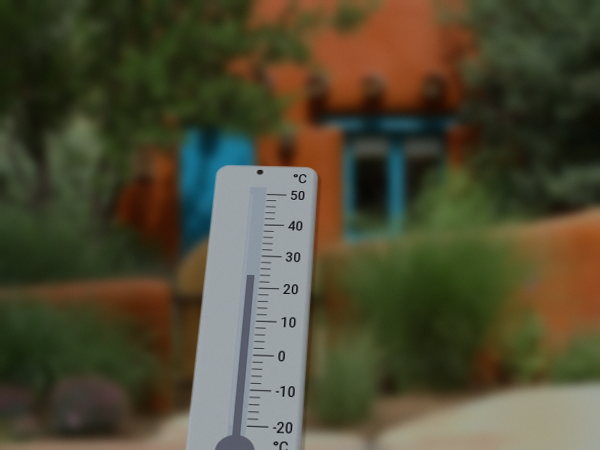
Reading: value=24 unit=°C
